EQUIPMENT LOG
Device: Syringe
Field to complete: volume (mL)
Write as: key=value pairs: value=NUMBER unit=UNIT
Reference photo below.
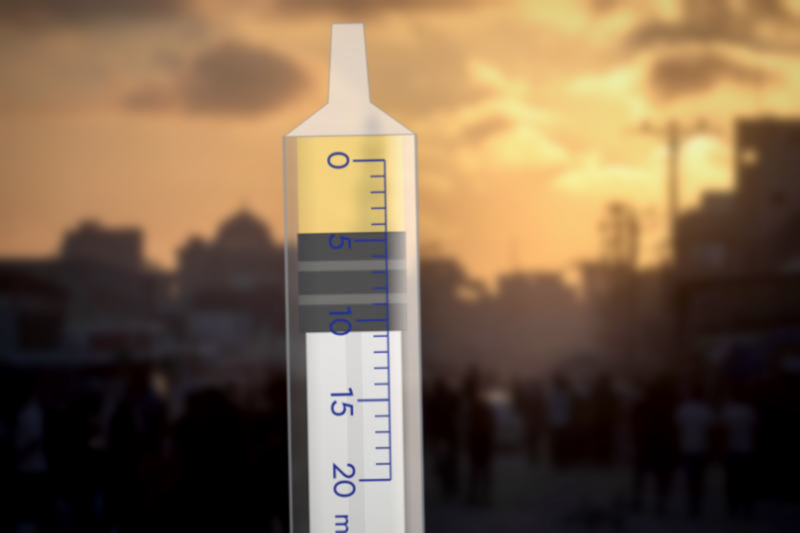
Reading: value=4.5 unit=mL
